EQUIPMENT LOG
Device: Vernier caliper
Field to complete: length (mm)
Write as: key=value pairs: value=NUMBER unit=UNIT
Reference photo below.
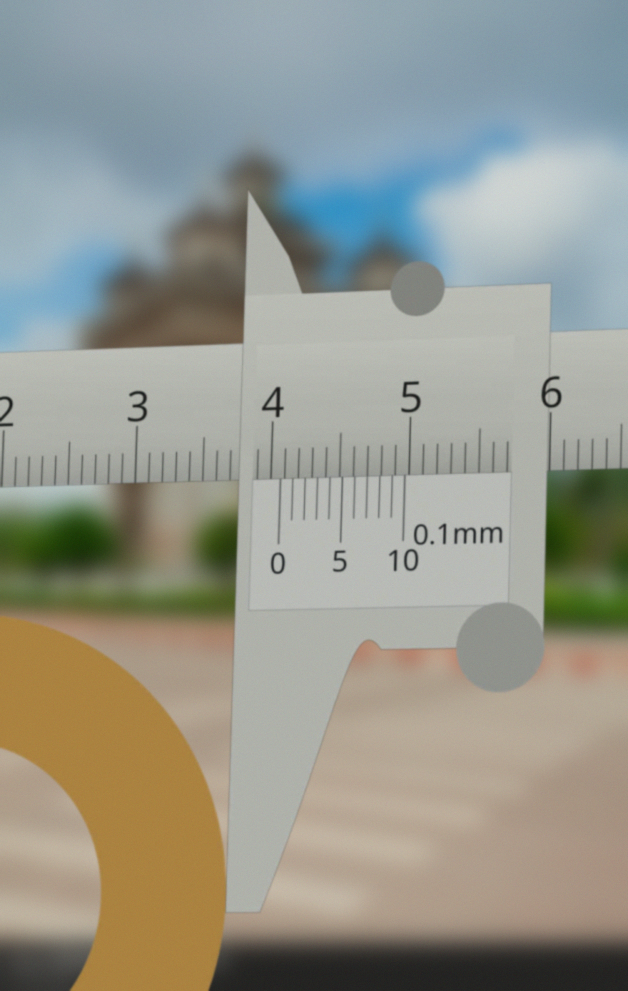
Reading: value=40.7 unit=mm
